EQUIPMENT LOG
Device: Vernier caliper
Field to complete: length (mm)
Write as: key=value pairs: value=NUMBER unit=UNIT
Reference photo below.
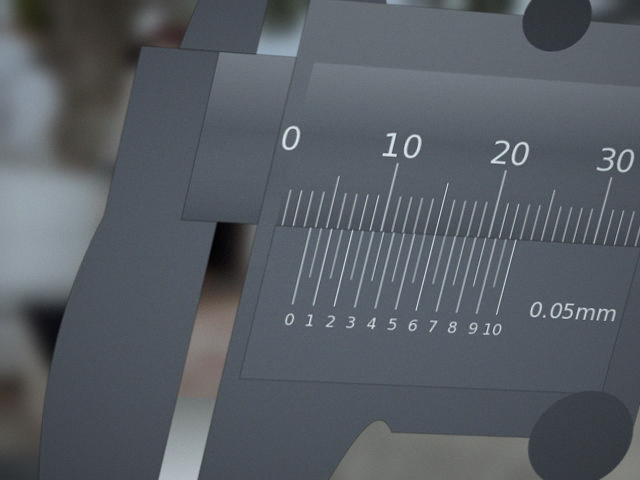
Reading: value=3.6 unit=mm
